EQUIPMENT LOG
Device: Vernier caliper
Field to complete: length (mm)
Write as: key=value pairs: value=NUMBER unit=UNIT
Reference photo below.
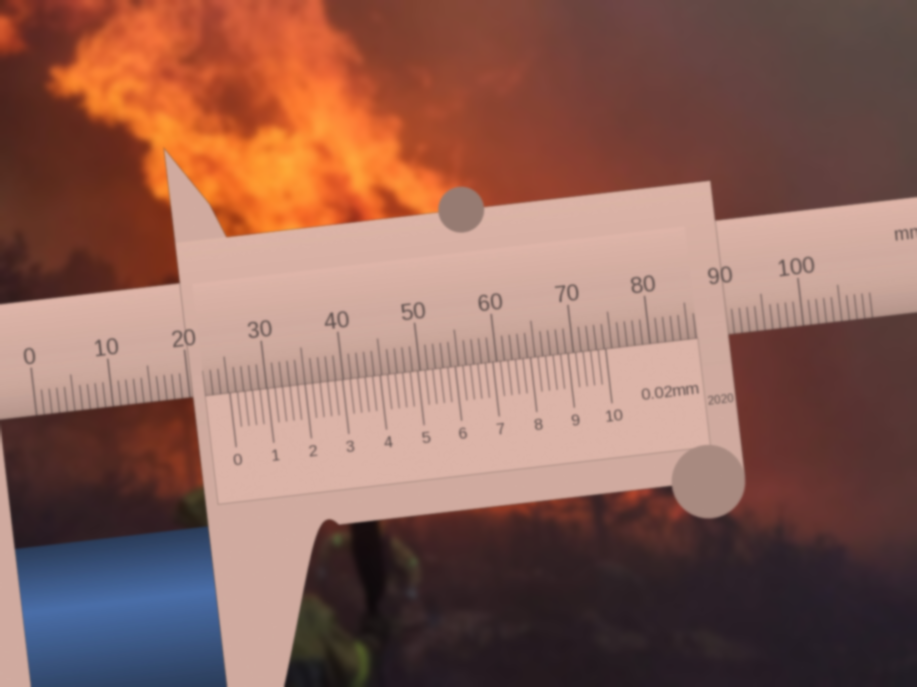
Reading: value=25.2 unit=mm
